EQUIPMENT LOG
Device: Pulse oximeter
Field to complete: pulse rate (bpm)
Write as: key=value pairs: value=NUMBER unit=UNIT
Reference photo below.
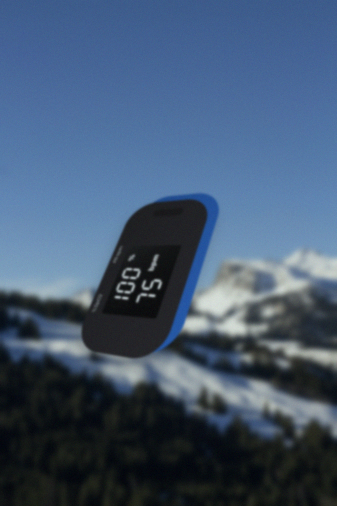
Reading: value=75 unit=bpm
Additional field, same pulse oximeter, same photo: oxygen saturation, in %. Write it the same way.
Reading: value=100 unit=%
